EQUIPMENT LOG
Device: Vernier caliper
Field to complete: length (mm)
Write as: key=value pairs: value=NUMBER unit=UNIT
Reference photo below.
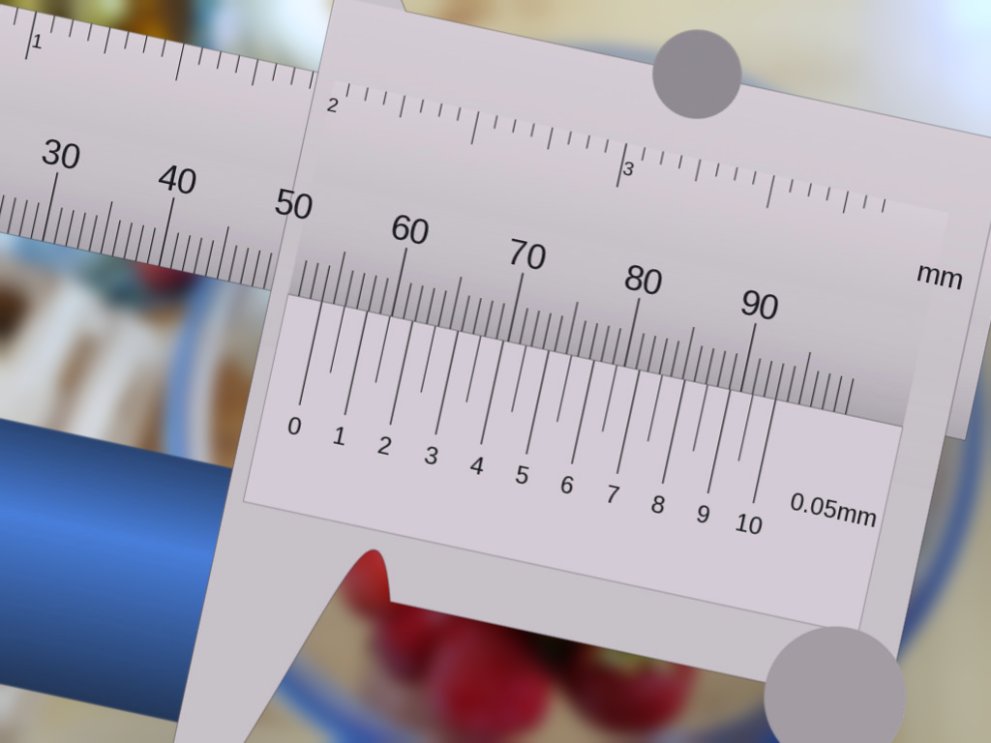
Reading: value=54.0 unit=mm
